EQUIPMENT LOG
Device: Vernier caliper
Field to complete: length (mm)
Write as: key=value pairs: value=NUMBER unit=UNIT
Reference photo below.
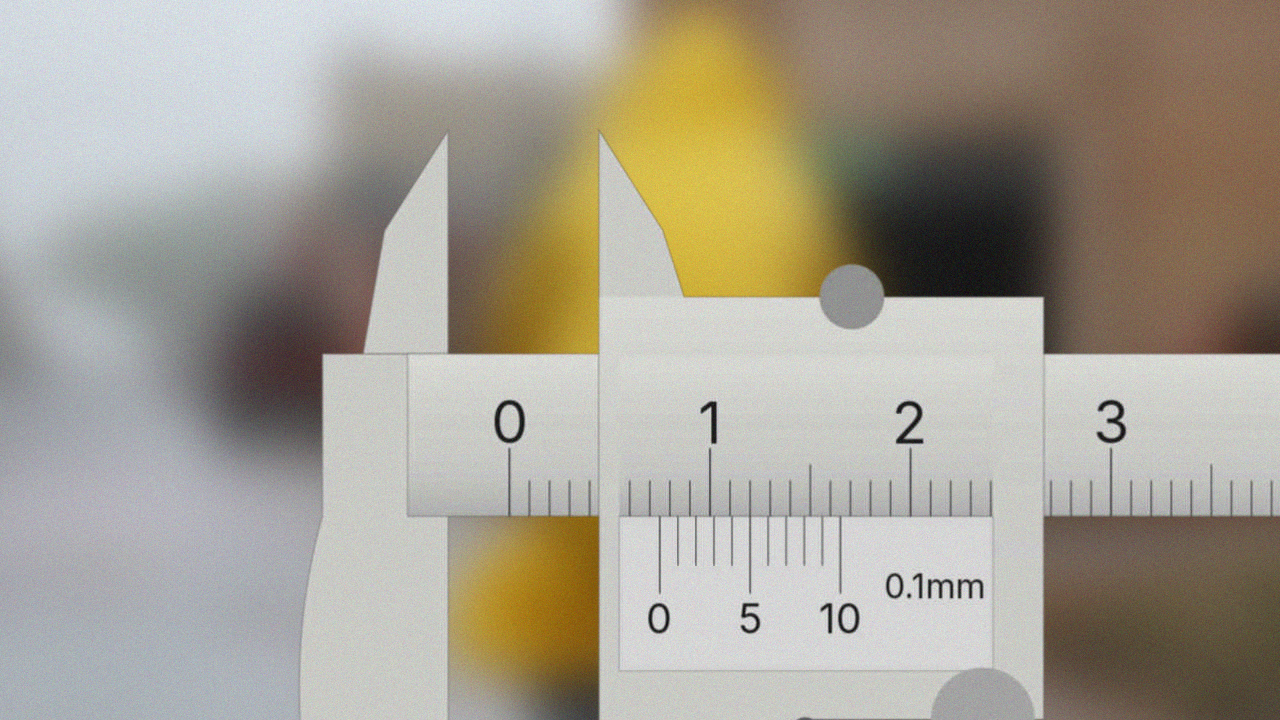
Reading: value=7.5 unit=mm
